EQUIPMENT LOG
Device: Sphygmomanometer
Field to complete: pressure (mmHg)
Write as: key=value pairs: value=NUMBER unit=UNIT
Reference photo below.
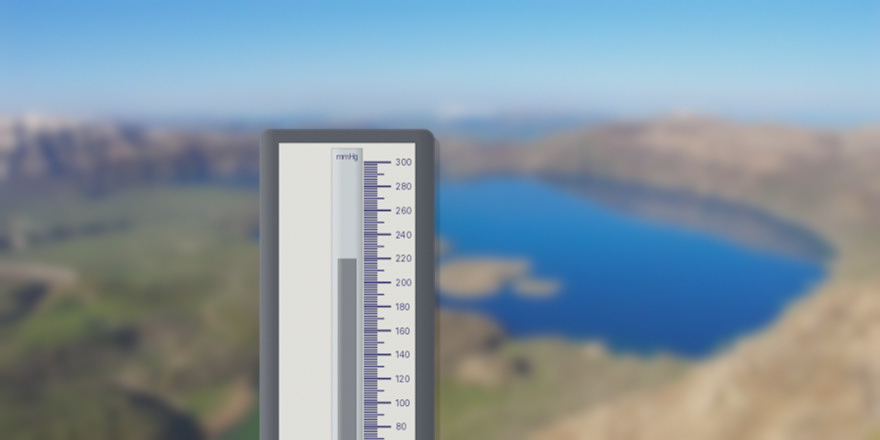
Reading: value=220 unit=mmHg
